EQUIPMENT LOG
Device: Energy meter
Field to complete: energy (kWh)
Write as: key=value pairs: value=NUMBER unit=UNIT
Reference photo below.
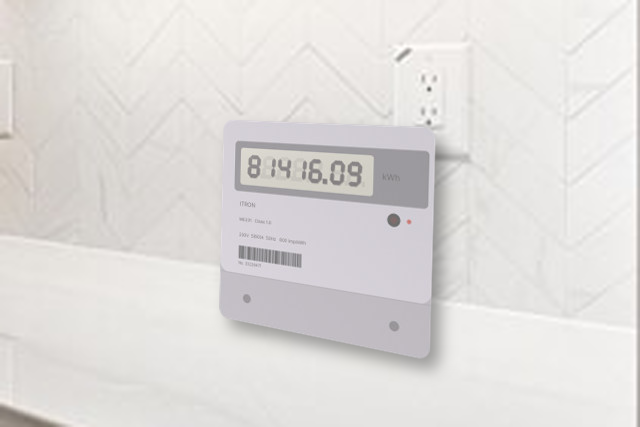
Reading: value=81416.09 unit=kWh
